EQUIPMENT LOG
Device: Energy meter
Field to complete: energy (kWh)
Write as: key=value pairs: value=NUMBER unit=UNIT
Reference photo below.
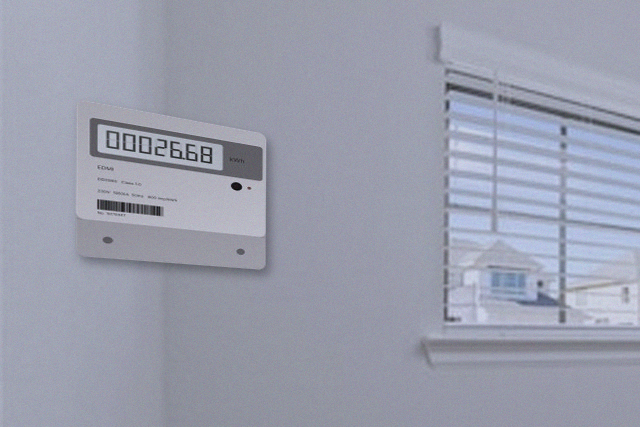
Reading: value=26.68 unit=kWh
